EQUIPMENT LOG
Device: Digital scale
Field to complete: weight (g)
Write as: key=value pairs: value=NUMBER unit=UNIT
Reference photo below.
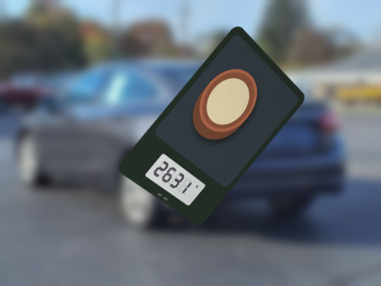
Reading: value=2631 unit=g
